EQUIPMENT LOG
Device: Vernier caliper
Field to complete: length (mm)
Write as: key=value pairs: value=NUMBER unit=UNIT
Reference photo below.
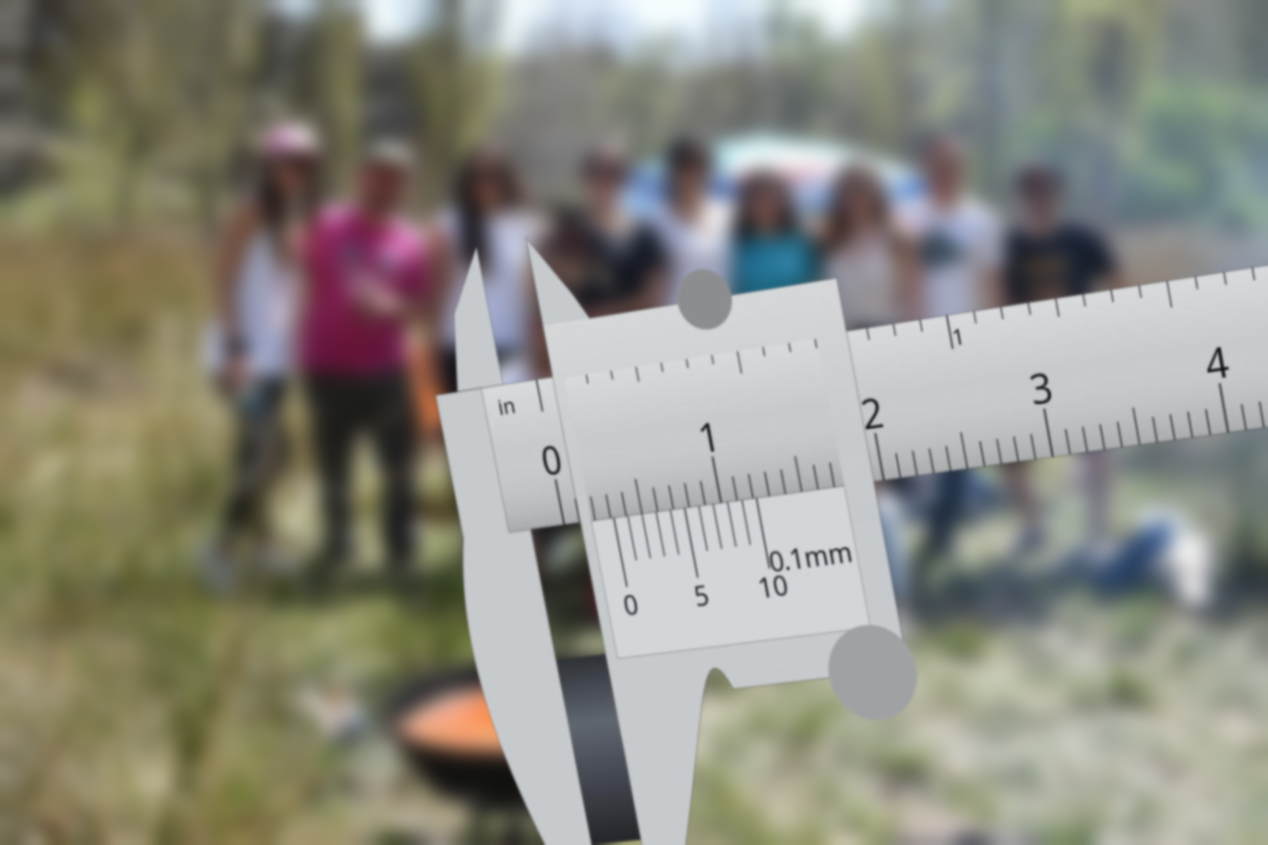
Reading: value=3.2 unit=mm
